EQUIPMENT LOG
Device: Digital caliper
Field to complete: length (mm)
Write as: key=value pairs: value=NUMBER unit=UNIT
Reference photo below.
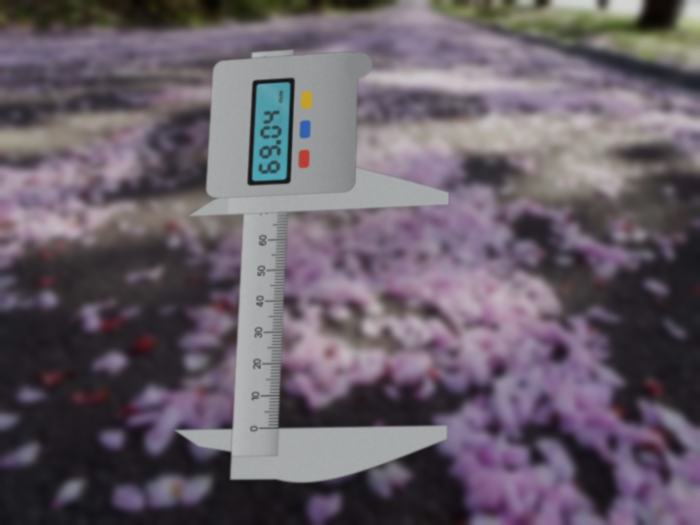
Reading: value=69.04 unit=mm
